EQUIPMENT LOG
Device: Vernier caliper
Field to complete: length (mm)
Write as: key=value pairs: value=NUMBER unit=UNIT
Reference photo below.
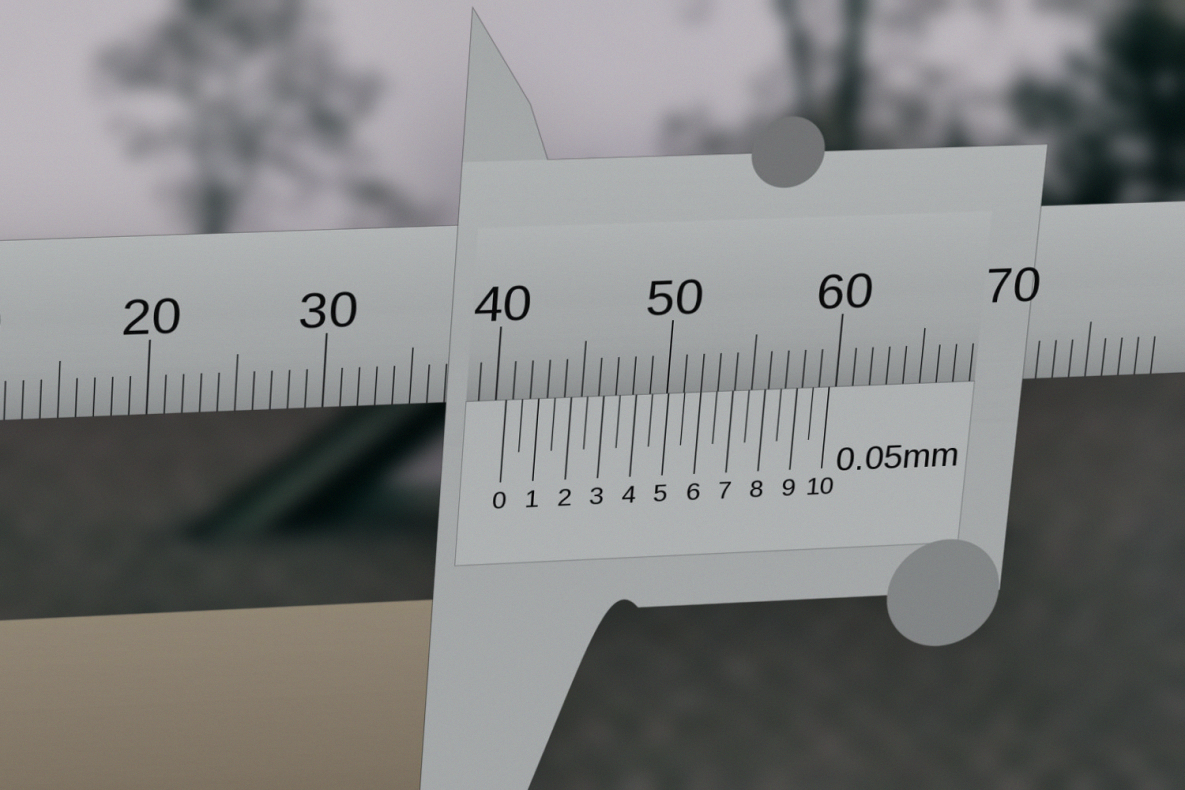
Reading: value=40.6 unit=mm
